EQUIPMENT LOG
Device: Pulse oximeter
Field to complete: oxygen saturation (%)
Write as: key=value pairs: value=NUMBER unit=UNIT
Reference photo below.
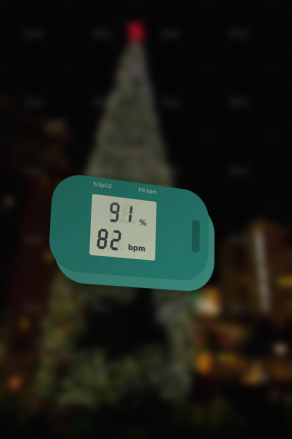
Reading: value=91 unit=%
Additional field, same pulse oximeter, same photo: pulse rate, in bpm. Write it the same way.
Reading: value=82 unit=bpm
